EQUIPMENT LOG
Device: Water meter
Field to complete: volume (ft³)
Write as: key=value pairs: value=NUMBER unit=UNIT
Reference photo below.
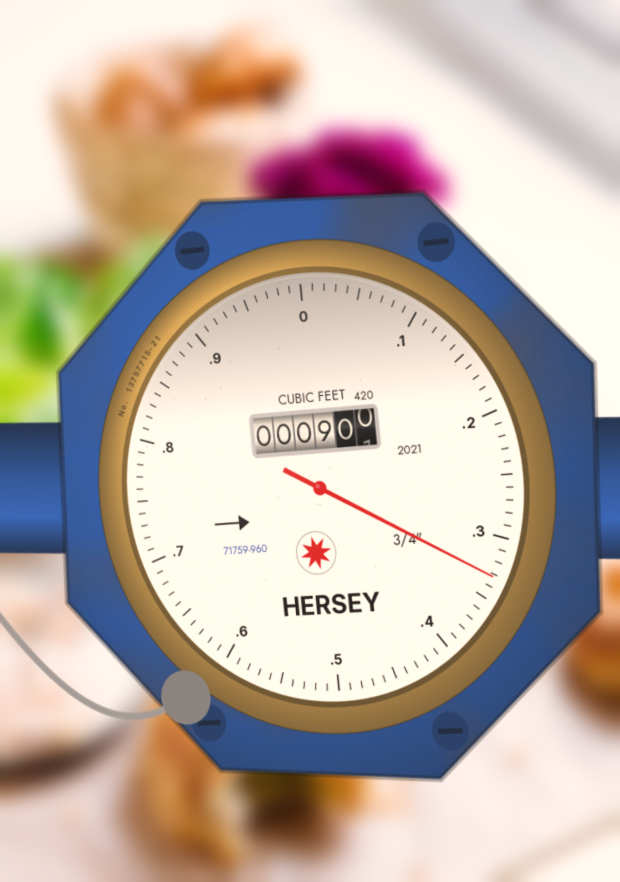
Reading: value=900.33 unit=ft³
